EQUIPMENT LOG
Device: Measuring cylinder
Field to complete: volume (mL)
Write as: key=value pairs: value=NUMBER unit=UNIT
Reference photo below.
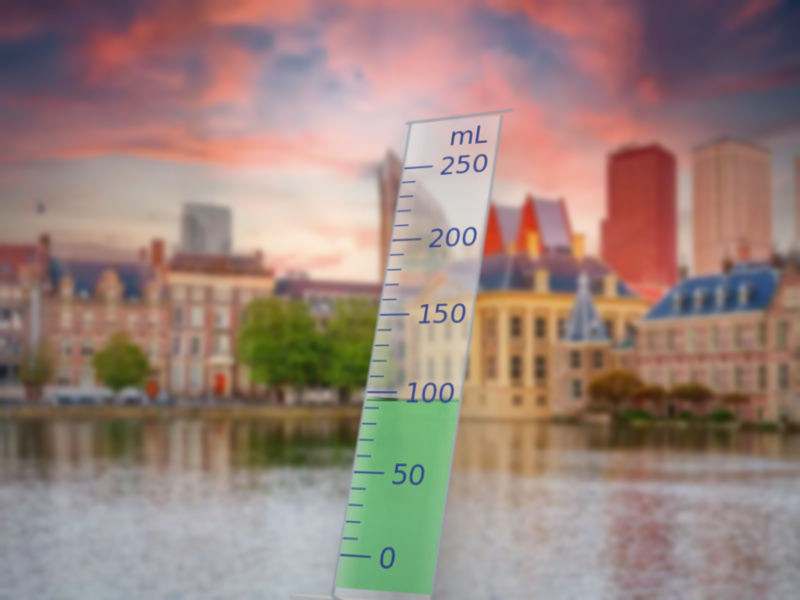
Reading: value=95 unit=mL
